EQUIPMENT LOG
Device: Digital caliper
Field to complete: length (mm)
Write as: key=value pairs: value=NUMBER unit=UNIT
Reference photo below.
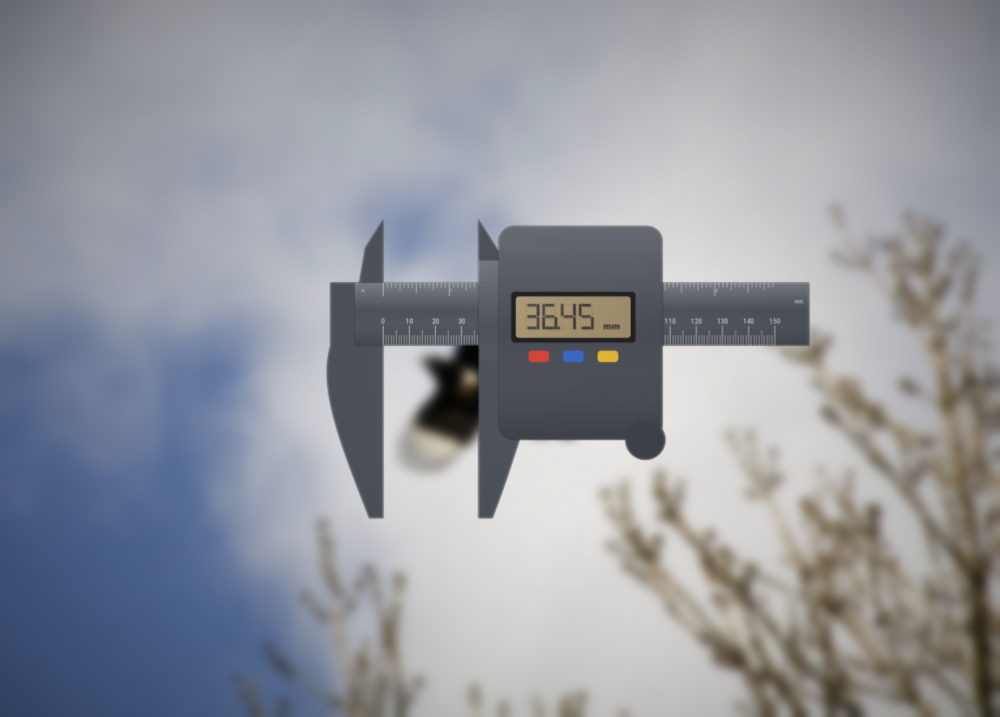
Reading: value=36.45 unit=mm
